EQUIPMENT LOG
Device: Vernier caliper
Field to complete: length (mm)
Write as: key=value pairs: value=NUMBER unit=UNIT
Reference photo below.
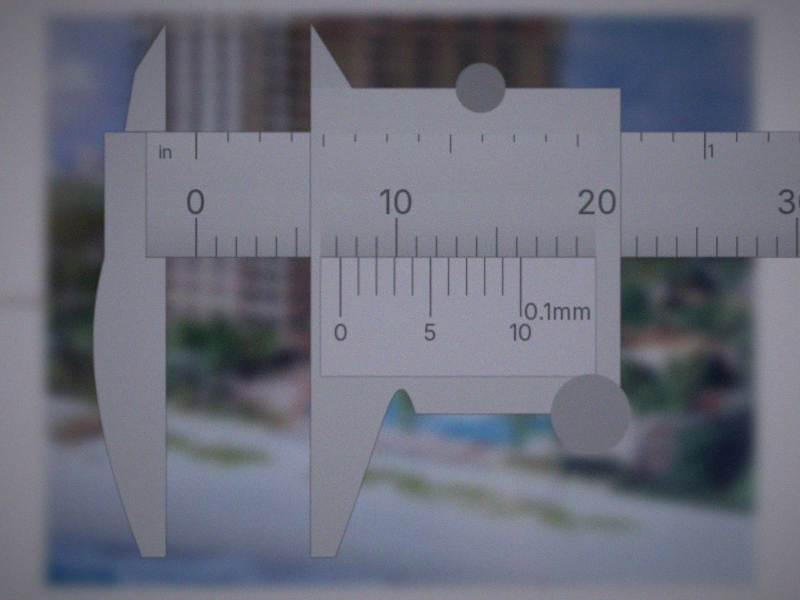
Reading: value=7.2 unit=mm
